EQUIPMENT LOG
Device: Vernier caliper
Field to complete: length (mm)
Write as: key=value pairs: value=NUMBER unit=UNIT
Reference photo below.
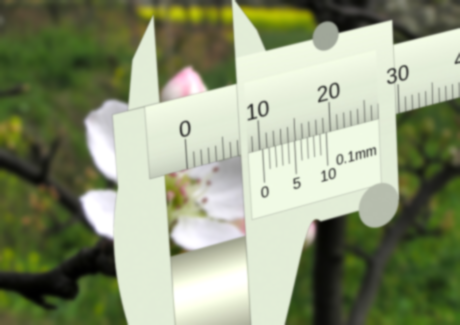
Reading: value=10.4 unit=mm
